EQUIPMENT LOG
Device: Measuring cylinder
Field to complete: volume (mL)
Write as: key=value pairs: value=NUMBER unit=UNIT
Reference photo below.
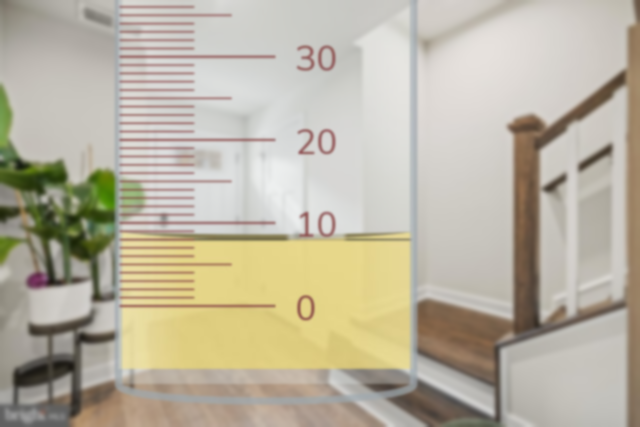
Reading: value=8 unit=mL
